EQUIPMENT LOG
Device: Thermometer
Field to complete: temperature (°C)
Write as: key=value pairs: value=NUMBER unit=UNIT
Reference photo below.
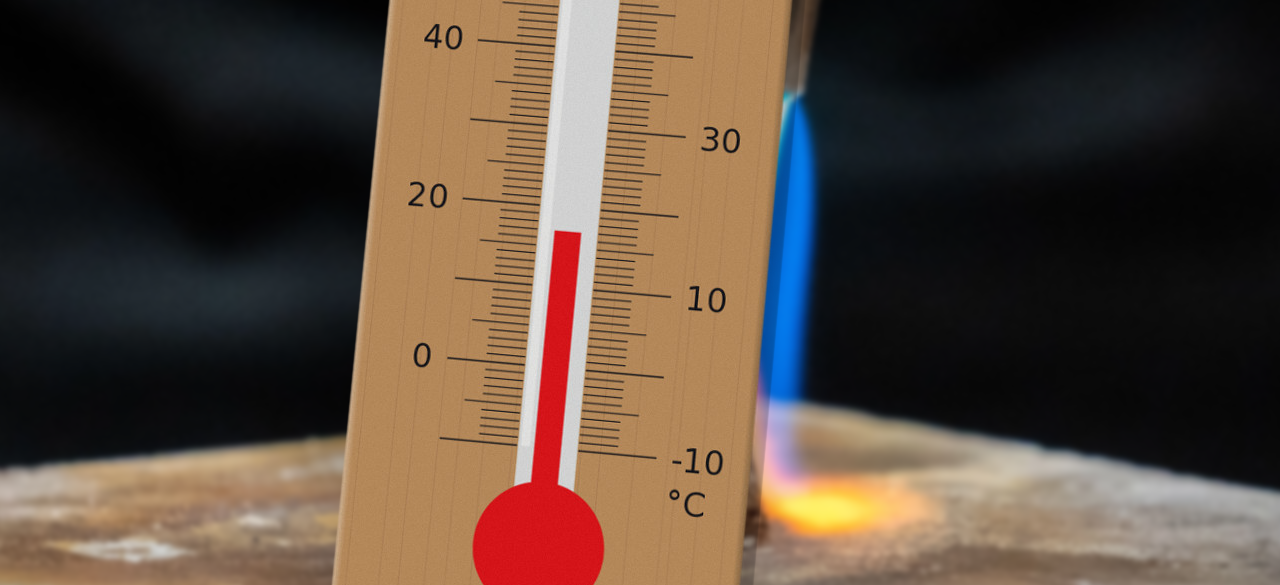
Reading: value=17 unit=°C
